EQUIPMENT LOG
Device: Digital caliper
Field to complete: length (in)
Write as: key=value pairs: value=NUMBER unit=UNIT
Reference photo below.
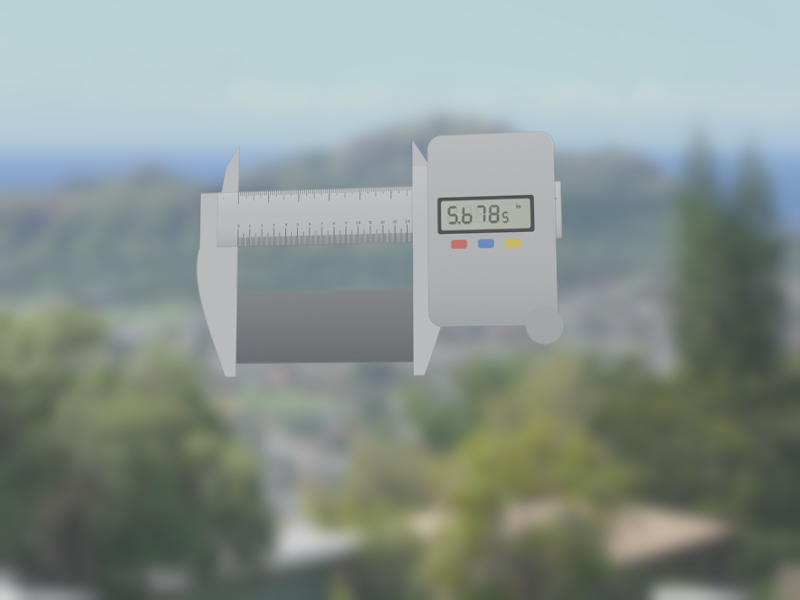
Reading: value=5.6785 unit=in
